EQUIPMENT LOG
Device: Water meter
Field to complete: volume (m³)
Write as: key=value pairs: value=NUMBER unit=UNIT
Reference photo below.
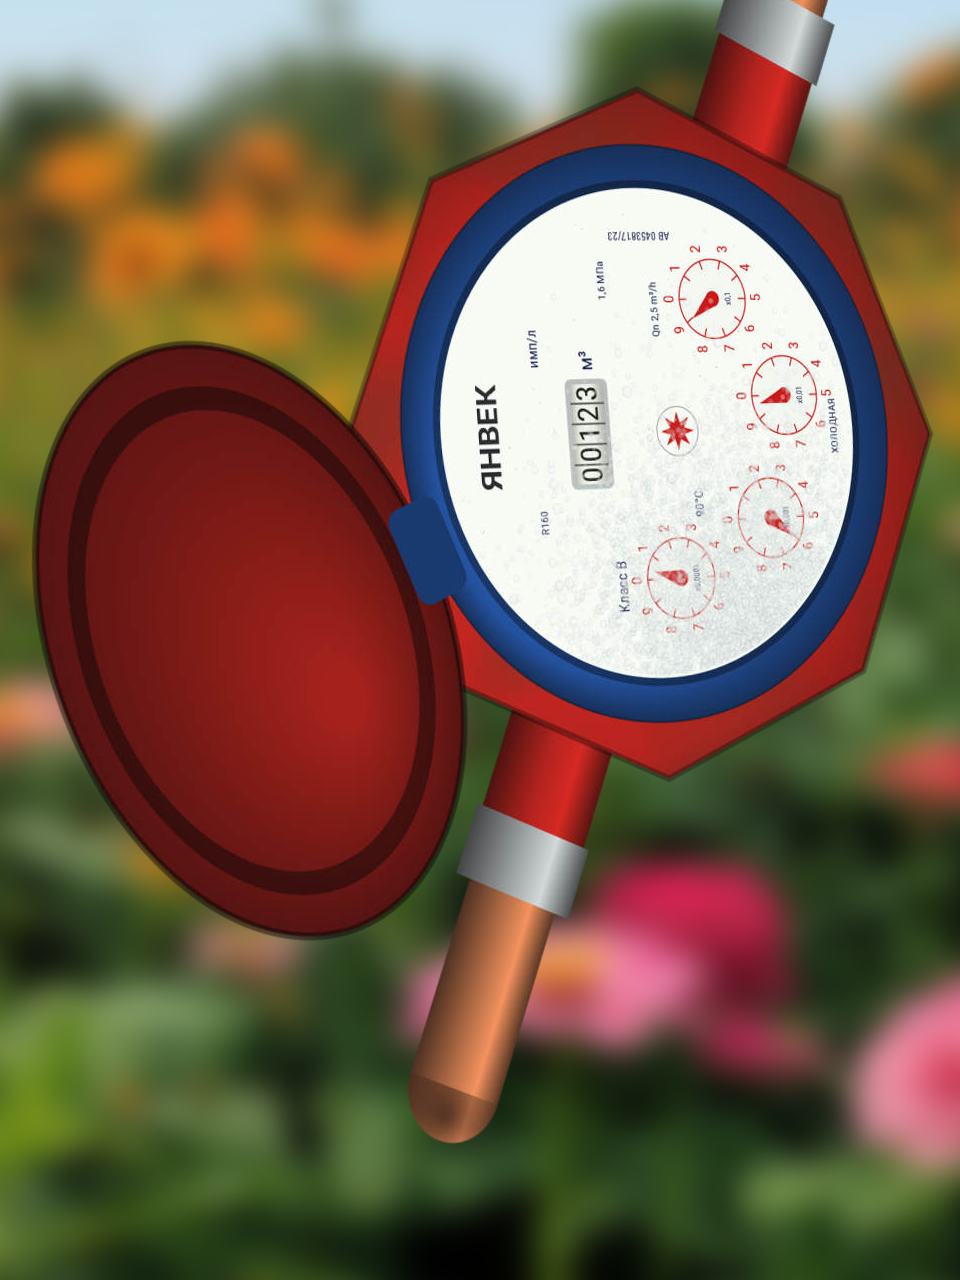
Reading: value=123.8960 unit=m³
